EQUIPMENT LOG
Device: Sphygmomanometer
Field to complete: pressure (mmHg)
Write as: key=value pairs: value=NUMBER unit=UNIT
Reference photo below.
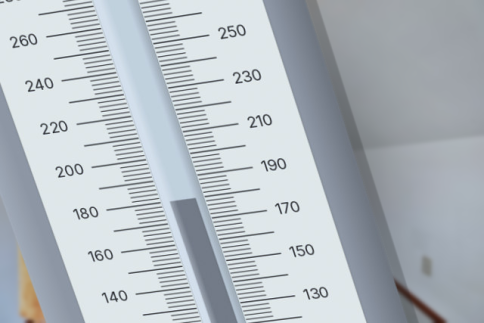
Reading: value=180 unit=mmHg
